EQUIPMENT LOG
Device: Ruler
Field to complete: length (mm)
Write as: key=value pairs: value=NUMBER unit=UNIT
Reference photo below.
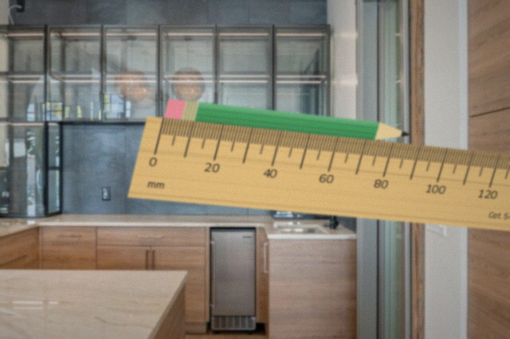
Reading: value=85 unit=mm
